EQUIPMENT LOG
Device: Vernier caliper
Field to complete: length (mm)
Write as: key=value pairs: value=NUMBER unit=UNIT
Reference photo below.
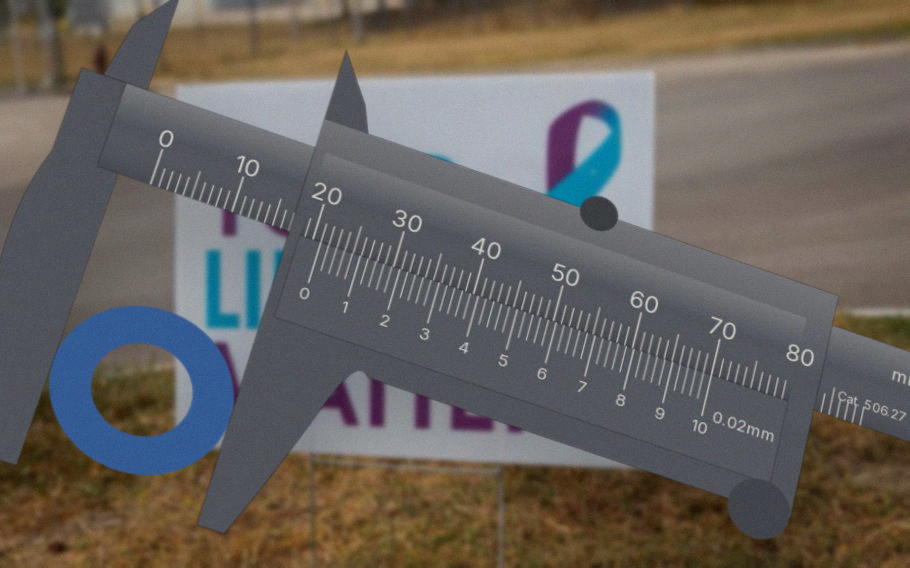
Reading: value=21.0 unit=mm
